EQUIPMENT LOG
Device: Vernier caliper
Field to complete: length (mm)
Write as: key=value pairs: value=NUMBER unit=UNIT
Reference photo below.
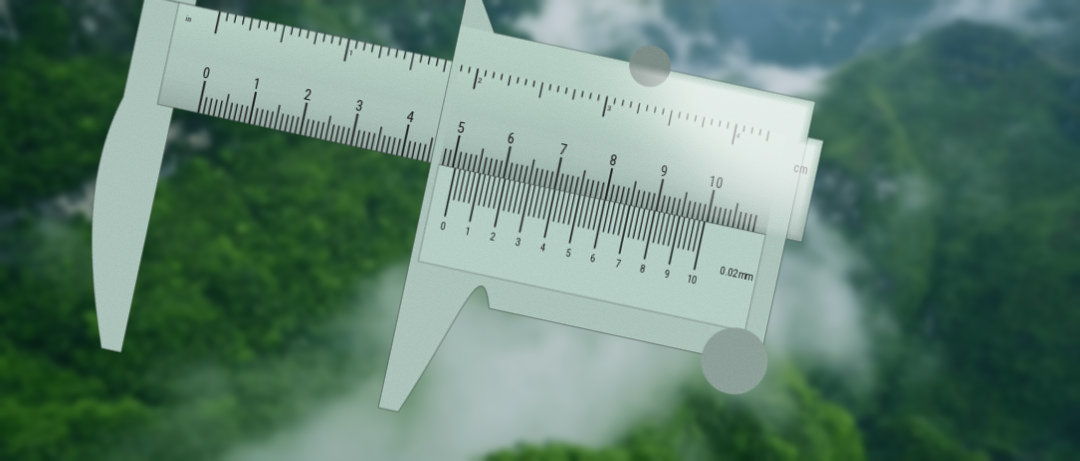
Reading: value=50.5 unit=mm
